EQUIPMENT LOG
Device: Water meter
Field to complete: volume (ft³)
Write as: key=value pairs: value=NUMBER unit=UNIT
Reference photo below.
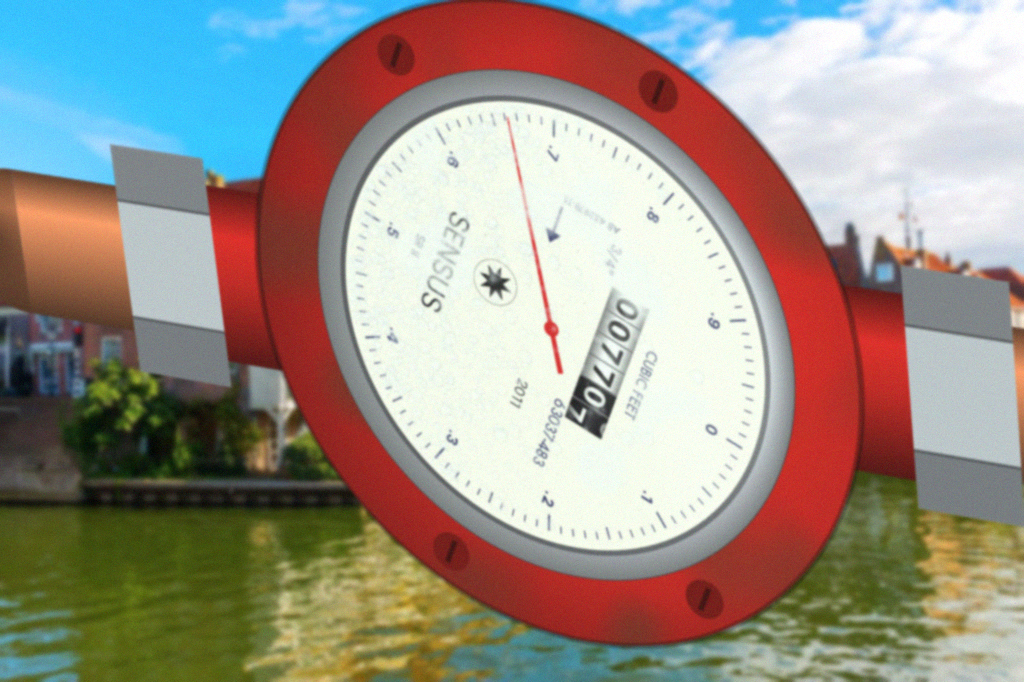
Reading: value=7706.66 unit=ft³
